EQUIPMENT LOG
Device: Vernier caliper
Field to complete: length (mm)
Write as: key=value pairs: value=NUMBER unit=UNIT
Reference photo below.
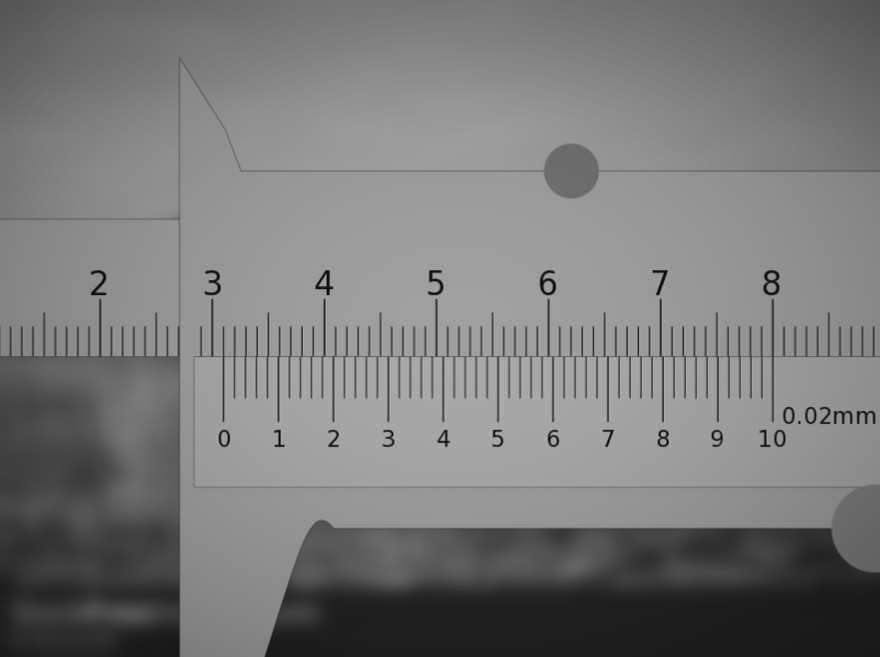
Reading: value=31.0 unit=mm
